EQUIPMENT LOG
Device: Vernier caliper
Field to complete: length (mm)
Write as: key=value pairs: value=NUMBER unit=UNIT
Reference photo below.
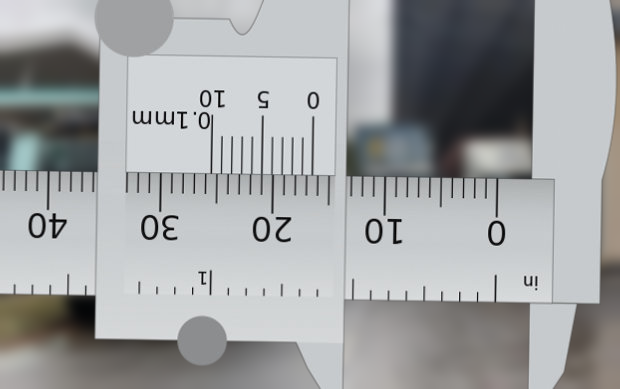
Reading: value=16.5 unit=mm
